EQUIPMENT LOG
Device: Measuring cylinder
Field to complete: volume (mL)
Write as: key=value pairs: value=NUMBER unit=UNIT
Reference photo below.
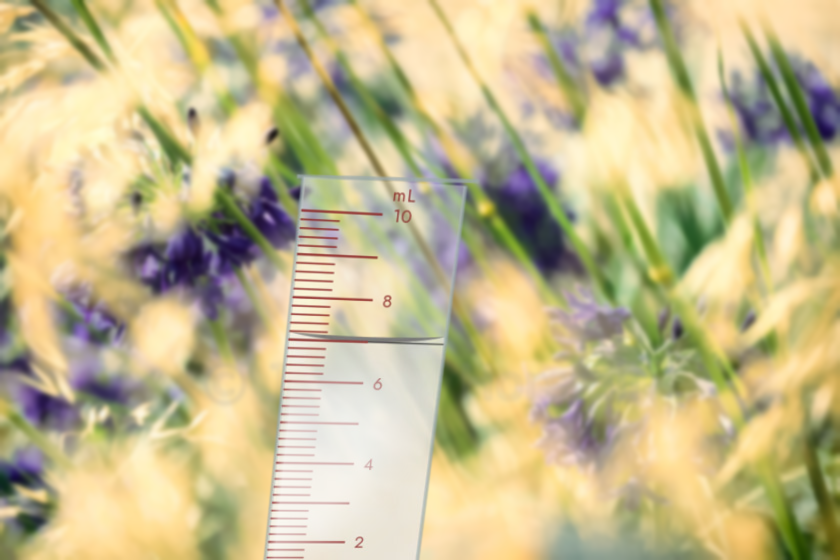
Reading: value=7 unit=mL
